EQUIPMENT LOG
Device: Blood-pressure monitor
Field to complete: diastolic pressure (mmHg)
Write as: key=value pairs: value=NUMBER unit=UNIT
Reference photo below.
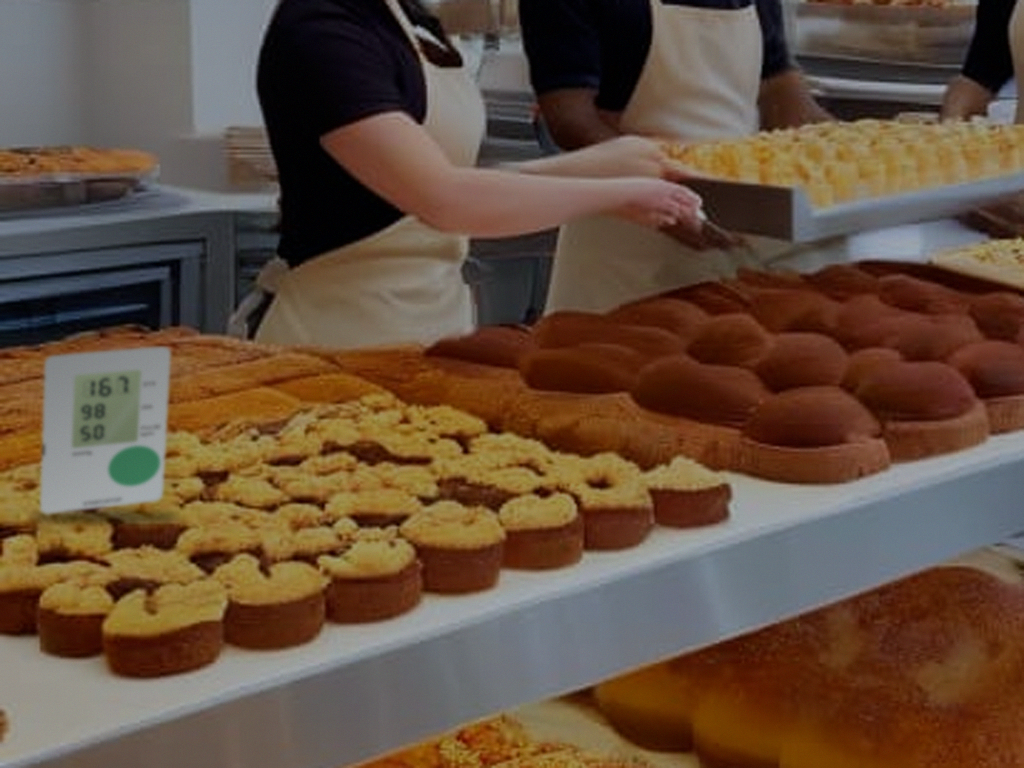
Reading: value=98 unit=mmHg
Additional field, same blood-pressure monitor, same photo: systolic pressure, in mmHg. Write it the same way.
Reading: value=167 unit=mmHg
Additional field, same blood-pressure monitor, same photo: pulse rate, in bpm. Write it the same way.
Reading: value=50 unit=bpm
